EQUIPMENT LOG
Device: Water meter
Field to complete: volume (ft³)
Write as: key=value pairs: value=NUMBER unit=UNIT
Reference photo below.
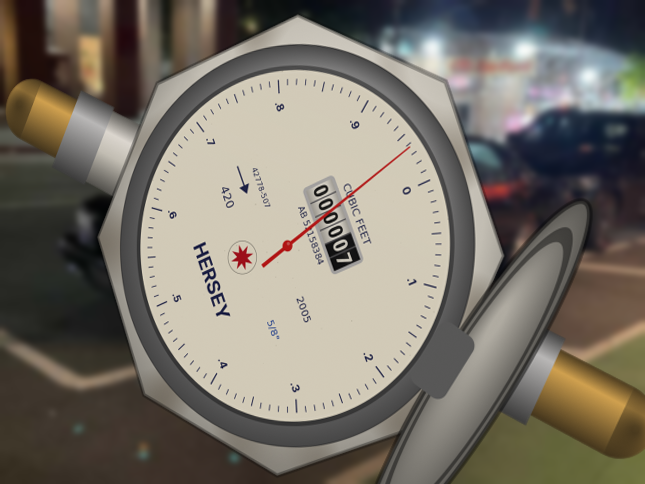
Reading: value=6.96 unit=ft³
